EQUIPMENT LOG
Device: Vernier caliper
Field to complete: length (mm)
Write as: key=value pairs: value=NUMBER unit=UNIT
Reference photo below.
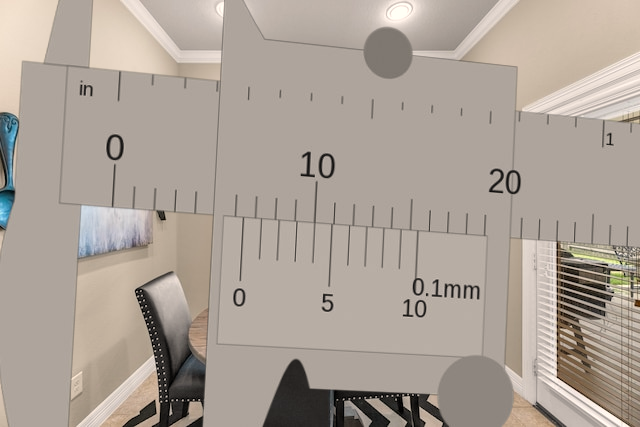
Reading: value=6.4 unit=mm
